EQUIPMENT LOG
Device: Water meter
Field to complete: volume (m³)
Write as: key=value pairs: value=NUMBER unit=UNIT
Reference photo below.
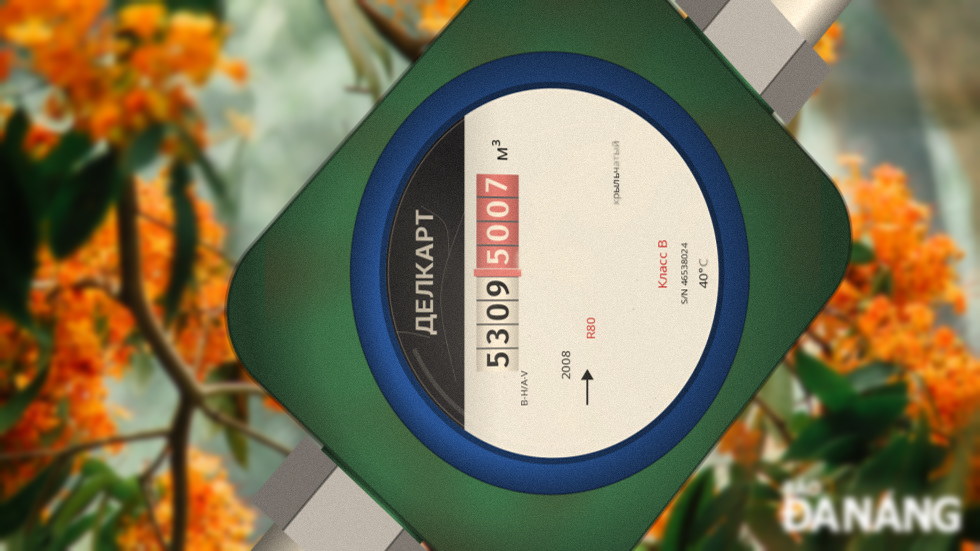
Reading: value=5309.5007 unit=m³
